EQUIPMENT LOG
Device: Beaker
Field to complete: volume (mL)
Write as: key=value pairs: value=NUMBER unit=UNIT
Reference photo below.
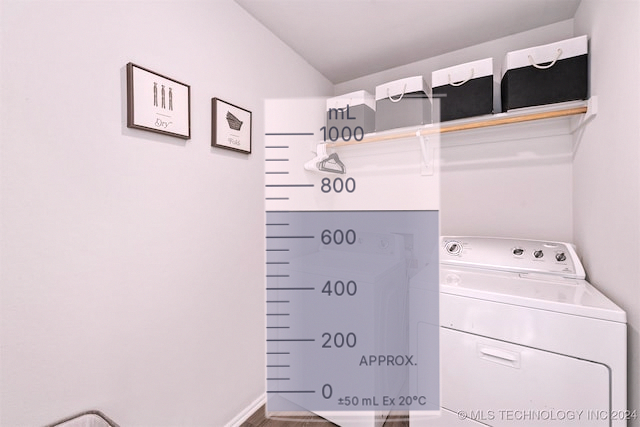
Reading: value=700 unit=mL
